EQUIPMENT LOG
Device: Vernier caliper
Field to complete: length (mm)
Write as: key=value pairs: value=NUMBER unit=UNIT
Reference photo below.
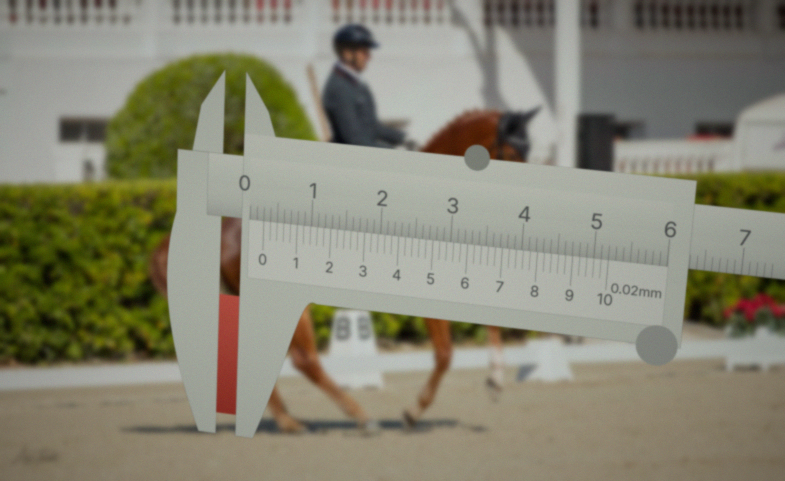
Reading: value=3.0 unit=mm
